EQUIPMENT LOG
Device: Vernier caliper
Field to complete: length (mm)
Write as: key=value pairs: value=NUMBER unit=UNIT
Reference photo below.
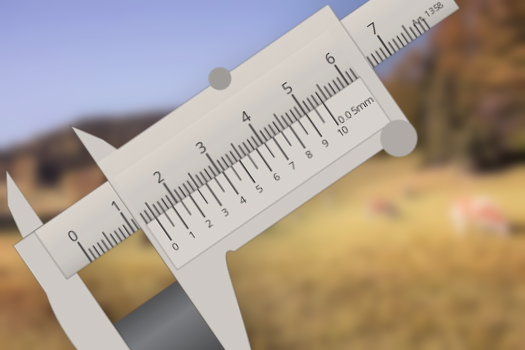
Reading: value=15.0 unit=mm
